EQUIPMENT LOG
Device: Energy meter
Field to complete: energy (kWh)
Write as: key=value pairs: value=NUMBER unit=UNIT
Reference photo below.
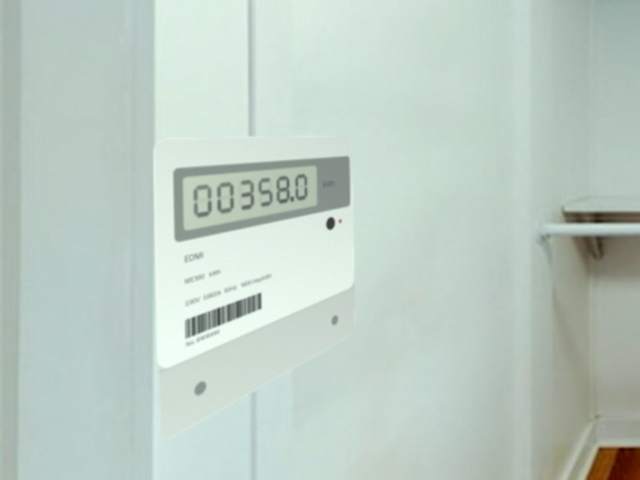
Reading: value=358.0 unit=kWh
